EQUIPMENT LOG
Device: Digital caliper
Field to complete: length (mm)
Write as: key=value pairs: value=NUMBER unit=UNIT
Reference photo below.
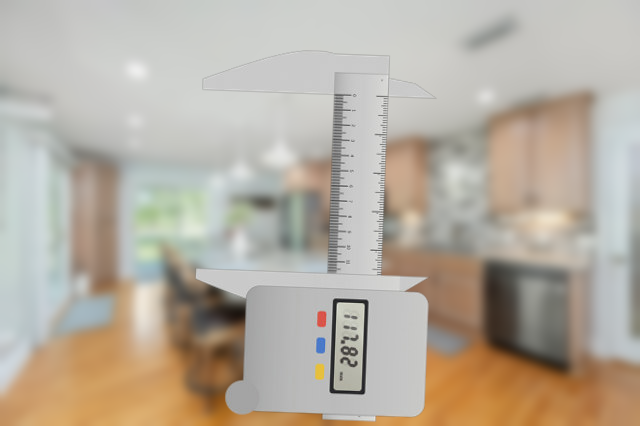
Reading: value=117.82 unit=mm
